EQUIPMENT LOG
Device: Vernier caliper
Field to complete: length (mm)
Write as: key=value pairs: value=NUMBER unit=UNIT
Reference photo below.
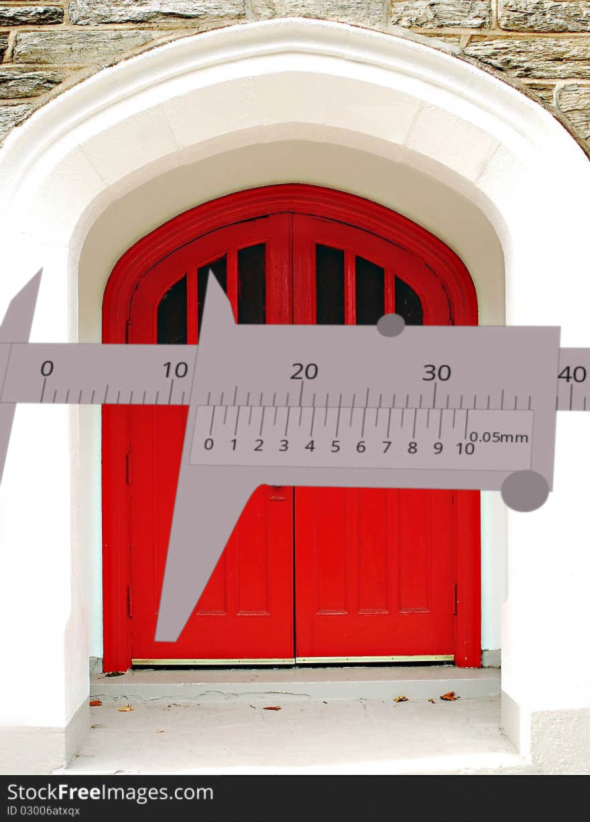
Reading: value=13.5 unit=mm
